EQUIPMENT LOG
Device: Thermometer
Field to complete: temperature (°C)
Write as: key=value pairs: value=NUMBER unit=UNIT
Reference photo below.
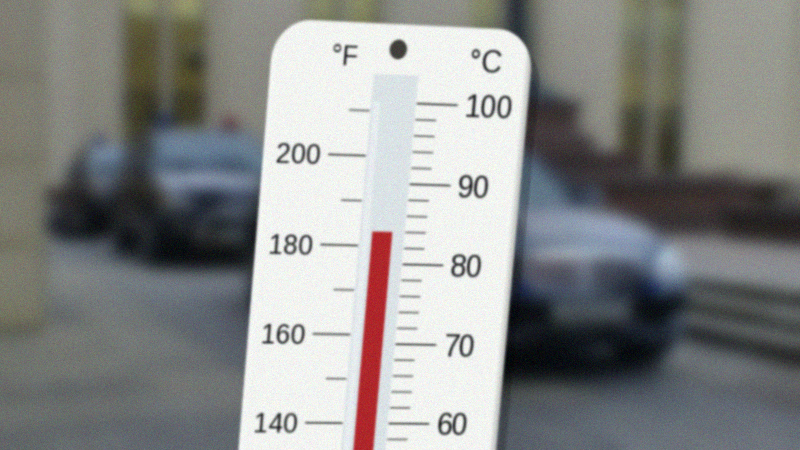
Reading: value=84 unit=°C
